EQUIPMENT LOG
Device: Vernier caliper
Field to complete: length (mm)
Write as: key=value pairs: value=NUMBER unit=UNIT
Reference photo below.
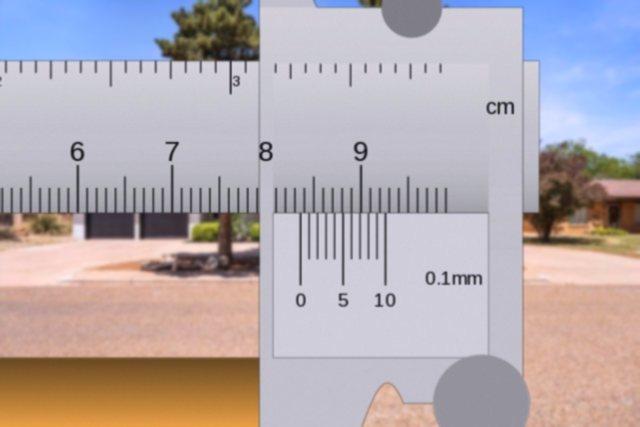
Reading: value=83.6 unit=mm
